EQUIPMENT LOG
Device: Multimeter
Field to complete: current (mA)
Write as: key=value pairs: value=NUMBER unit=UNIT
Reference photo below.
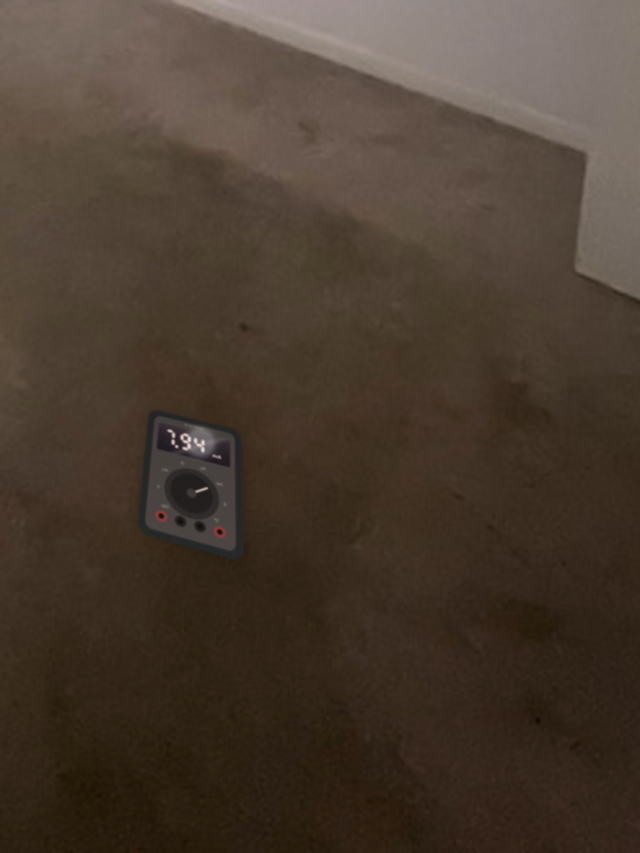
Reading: value=7.94 unit=mA
